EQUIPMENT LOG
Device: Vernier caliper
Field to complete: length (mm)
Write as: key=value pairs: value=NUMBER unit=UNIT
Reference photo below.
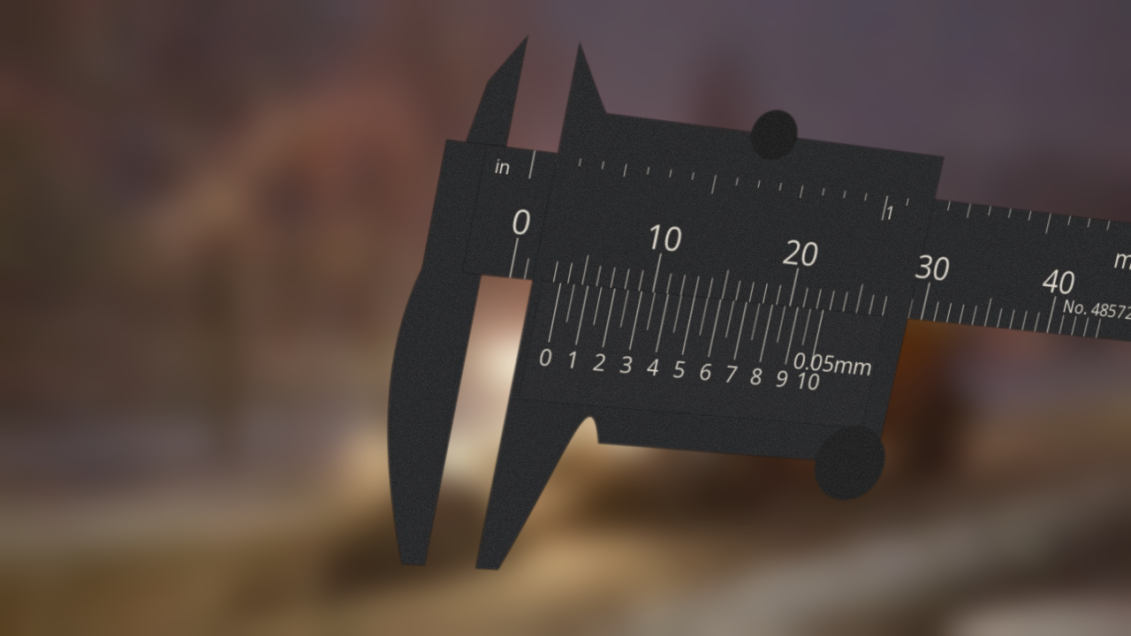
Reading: value=3.5 unit=mm
